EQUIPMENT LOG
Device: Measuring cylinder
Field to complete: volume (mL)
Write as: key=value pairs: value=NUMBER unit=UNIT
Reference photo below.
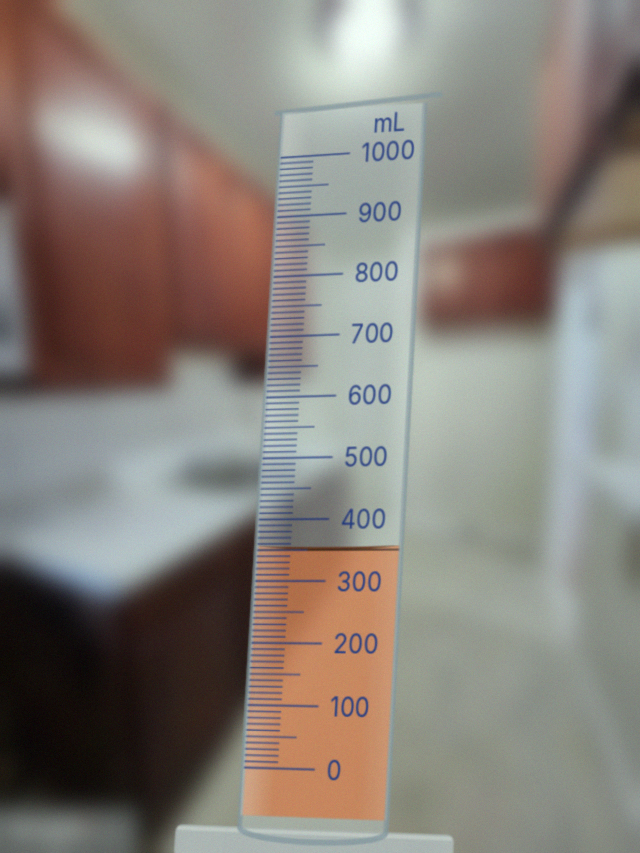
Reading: value=350 unit=mL
